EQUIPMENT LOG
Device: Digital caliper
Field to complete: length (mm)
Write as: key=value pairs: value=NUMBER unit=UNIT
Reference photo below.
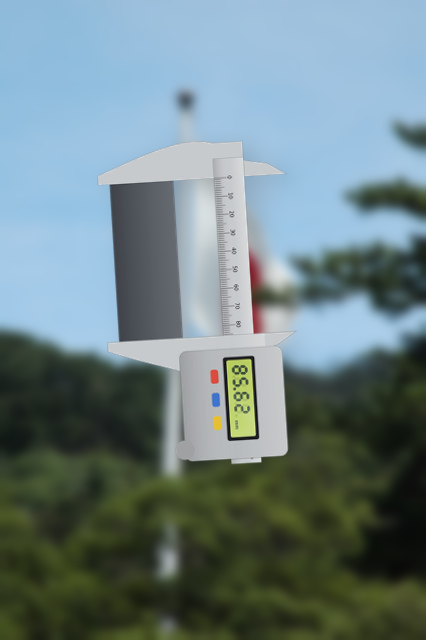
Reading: value=85.62 unit=mm
